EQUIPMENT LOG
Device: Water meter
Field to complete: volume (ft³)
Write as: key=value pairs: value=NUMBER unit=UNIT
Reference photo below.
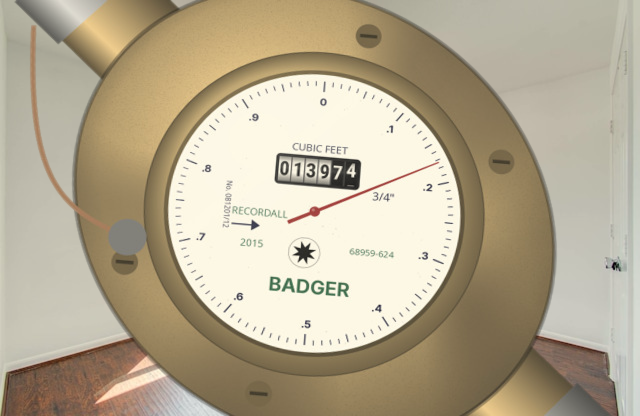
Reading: value=13974.17 unit=ft³
